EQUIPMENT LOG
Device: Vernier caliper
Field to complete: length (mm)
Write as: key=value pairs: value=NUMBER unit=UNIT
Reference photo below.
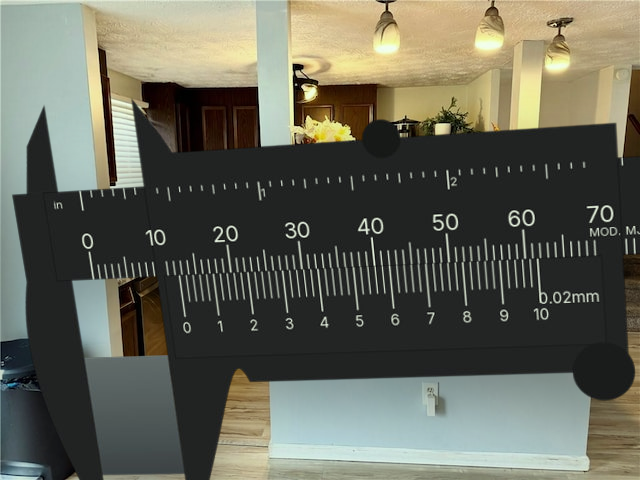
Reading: value=12.6 unit=mm
